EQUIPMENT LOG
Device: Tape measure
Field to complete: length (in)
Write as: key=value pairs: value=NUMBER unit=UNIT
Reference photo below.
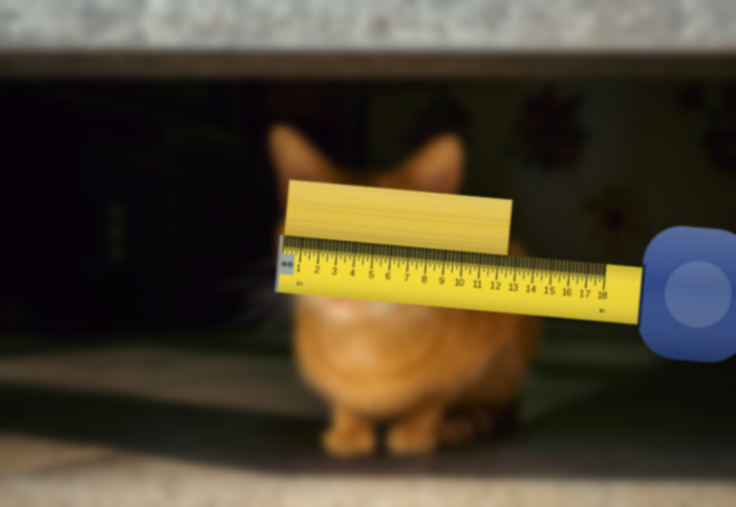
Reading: value=12.5 unit=in
